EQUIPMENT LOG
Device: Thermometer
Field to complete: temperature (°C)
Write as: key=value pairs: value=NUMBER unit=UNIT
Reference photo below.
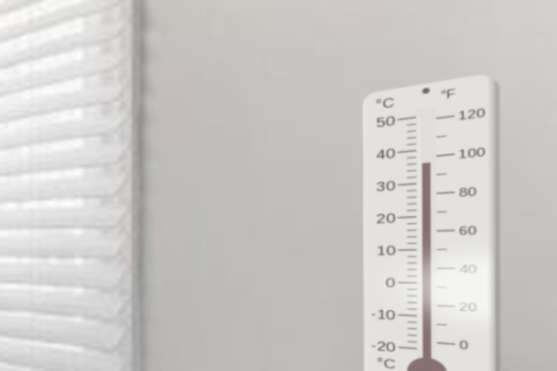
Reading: value=36 unit=°C
